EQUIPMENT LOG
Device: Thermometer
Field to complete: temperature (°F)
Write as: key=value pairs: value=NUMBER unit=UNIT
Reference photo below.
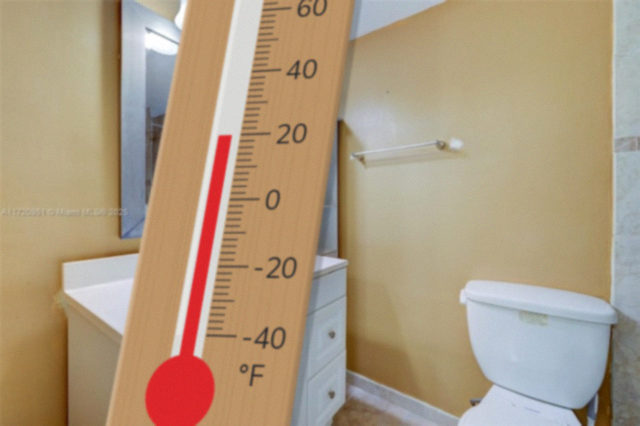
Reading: value=20 unit=°F
